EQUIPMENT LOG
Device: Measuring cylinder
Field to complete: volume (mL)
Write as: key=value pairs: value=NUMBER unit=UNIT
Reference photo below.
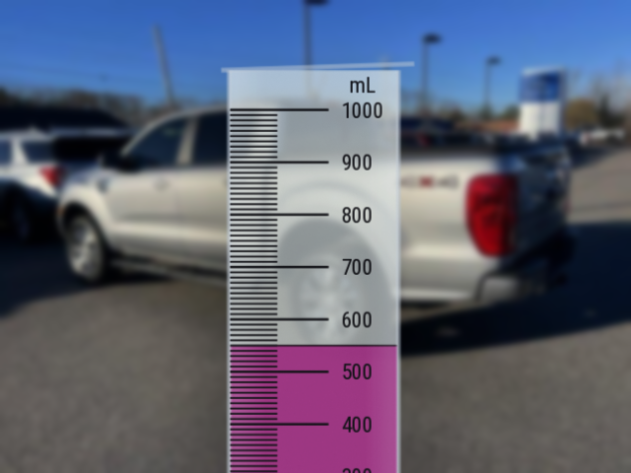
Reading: value=550 unit=mL
